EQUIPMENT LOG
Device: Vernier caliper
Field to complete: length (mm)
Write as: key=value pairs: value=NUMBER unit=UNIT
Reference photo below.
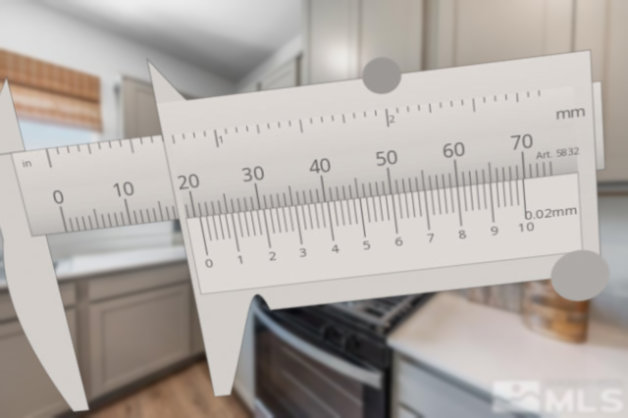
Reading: value=20.8 unit=mm
